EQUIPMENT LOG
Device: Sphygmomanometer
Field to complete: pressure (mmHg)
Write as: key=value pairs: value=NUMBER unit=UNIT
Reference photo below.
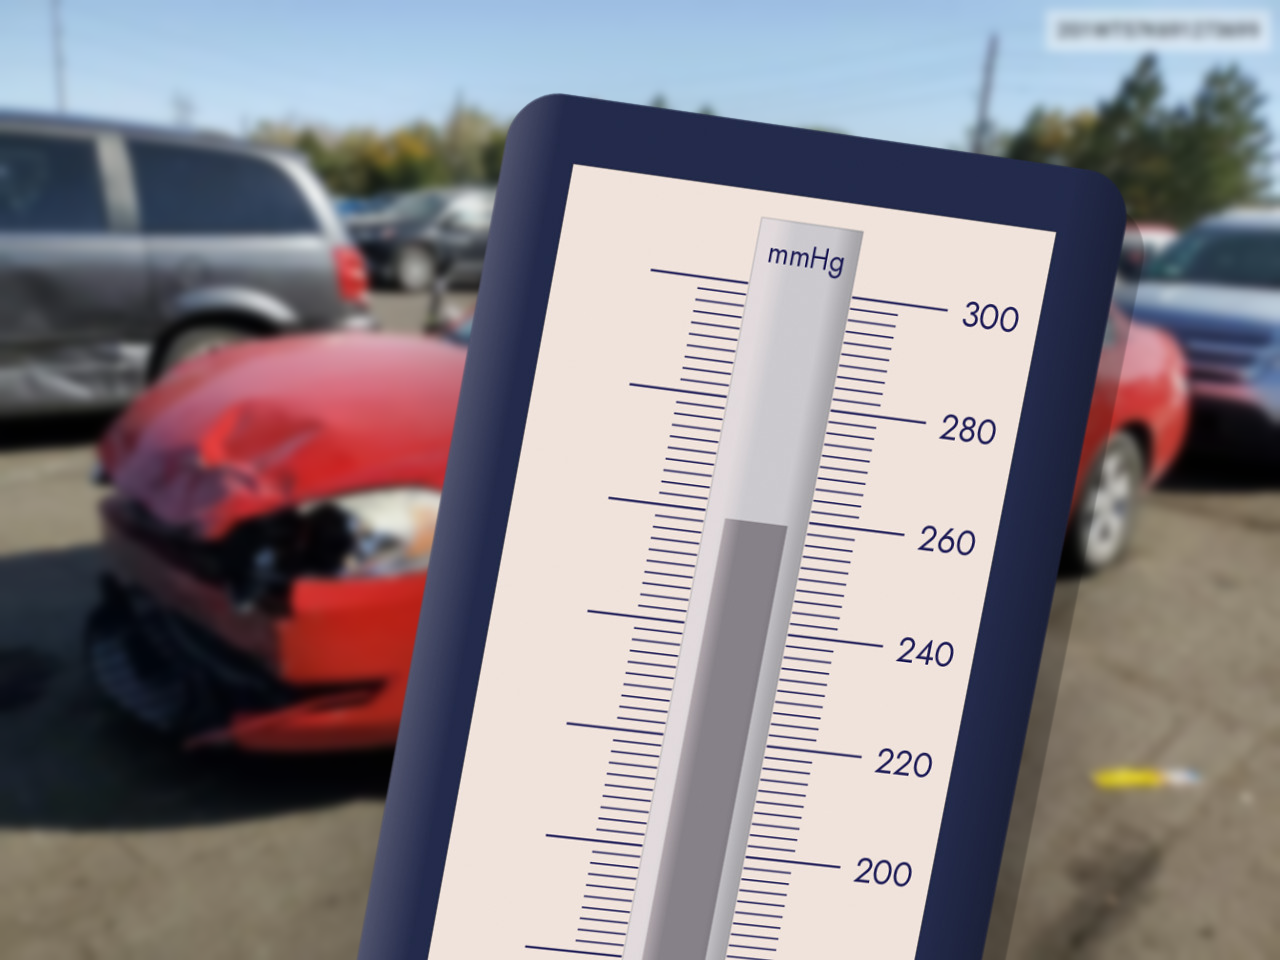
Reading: value=259 unit=mmHg
